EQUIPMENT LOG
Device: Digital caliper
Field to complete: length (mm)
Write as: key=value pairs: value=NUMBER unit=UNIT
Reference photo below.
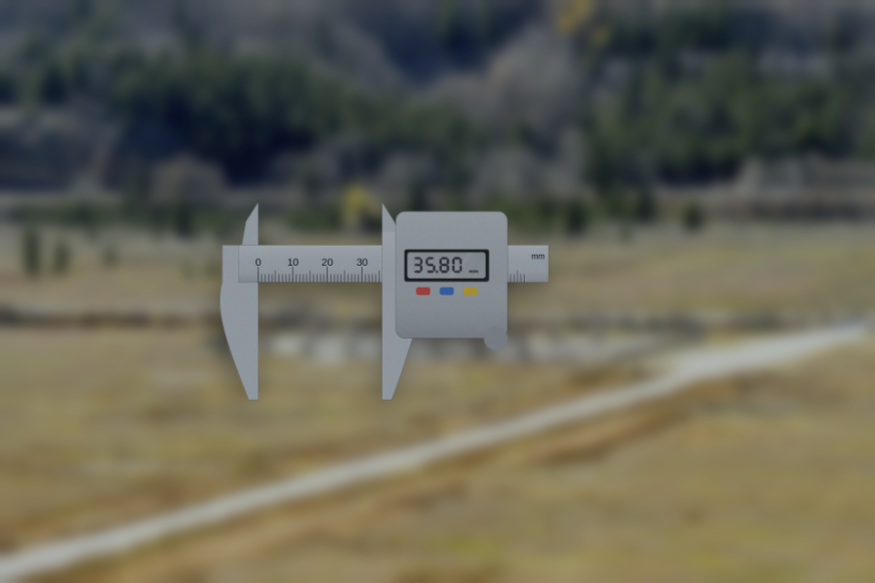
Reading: value=35.80 unit=mm
